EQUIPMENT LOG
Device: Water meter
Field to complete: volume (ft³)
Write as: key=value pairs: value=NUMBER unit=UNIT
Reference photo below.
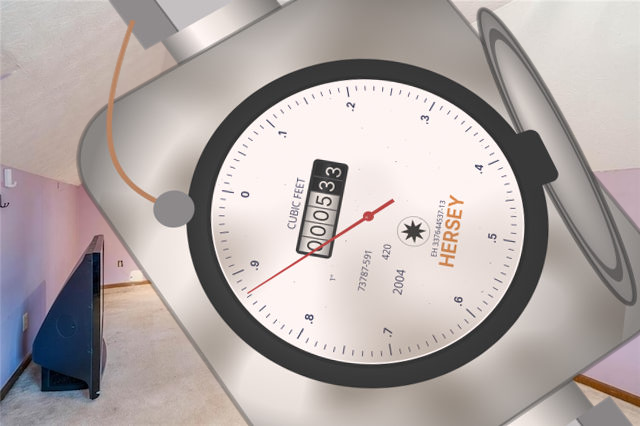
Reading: value=532.87 unit=ft³
